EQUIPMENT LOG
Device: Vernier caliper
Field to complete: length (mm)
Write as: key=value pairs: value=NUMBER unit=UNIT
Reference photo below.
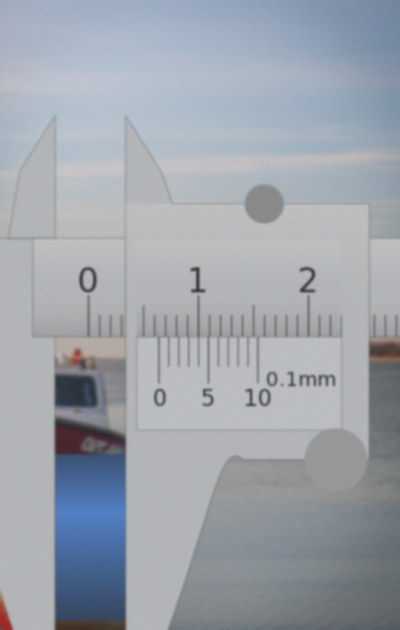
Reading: value=6.4 unit=mm
